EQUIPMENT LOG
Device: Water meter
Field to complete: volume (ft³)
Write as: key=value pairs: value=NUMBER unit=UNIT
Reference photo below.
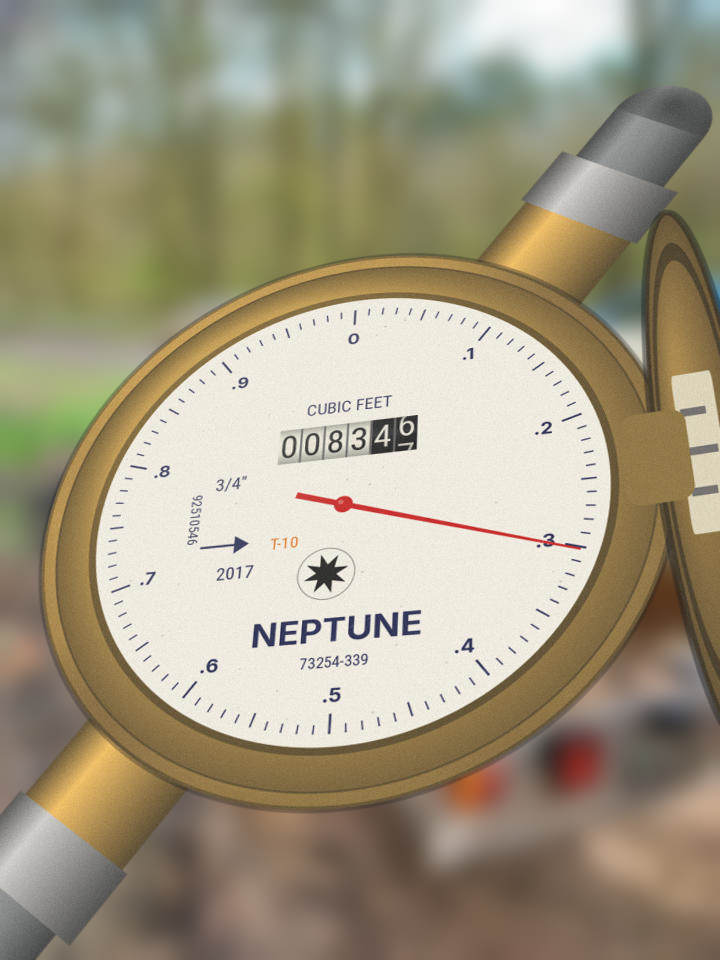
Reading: value=8346.30 unit=ft³
